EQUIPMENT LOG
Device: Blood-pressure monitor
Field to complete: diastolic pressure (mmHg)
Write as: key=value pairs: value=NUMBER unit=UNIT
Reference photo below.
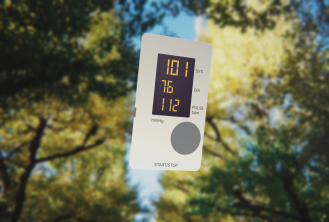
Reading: value=76 unit=mmHg
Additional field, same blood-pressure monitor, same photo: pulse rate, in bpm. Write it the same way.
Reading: value=112 unit=bpm
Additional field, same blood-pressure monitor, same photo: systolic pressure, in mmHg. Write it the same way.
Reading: value=101 unit=mmHg
